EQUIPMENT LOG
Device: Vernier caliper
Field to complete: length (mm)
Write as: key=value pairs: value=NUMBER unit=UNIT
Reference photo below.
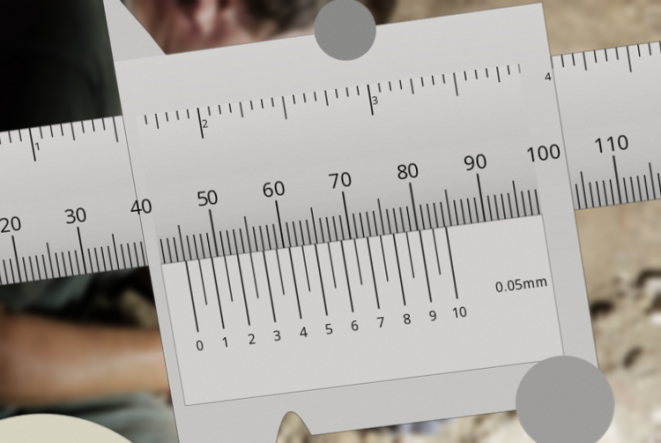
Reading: value=45.2 unit=mm
